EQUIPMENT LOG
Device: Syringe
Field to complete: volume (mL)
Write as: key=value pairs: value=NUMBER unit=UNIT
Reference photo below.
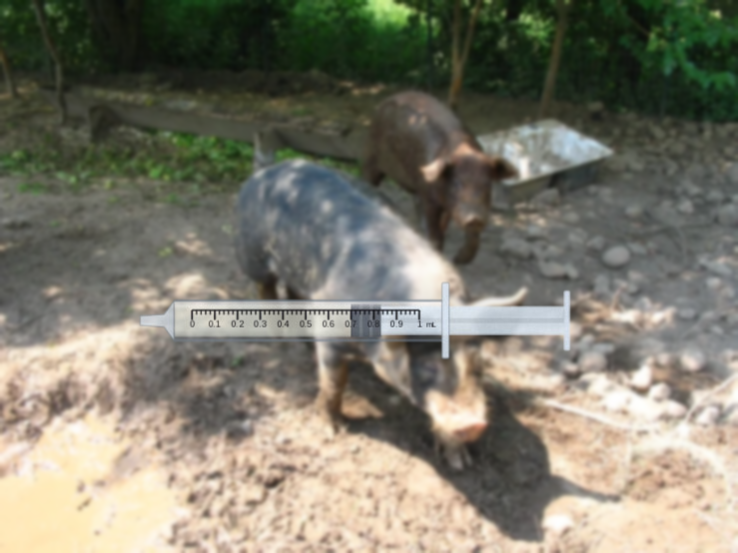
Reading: value=0.7 unit=mL
